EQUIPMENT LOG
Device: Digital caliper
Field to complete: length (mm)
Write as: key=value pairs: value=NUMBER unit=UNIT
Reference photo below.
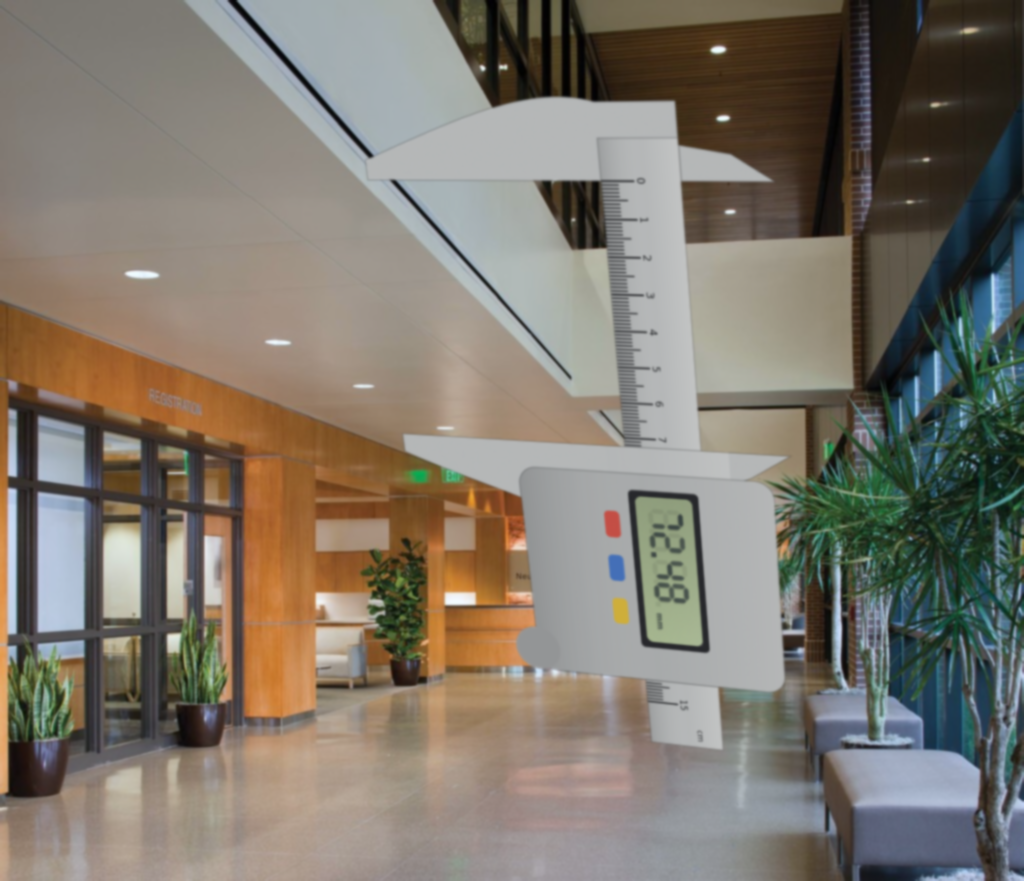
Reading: value=72.48 unit=mm
